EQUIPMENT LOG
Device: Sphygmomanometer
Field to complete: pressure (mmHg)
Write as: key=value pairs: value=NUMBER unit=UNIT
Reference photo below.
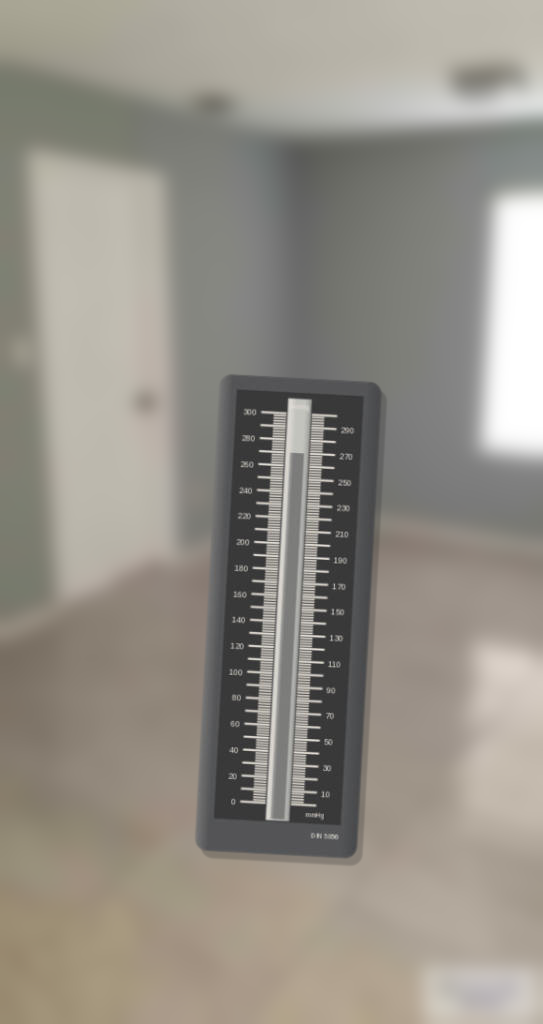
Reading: value=270 unit=mmHg
